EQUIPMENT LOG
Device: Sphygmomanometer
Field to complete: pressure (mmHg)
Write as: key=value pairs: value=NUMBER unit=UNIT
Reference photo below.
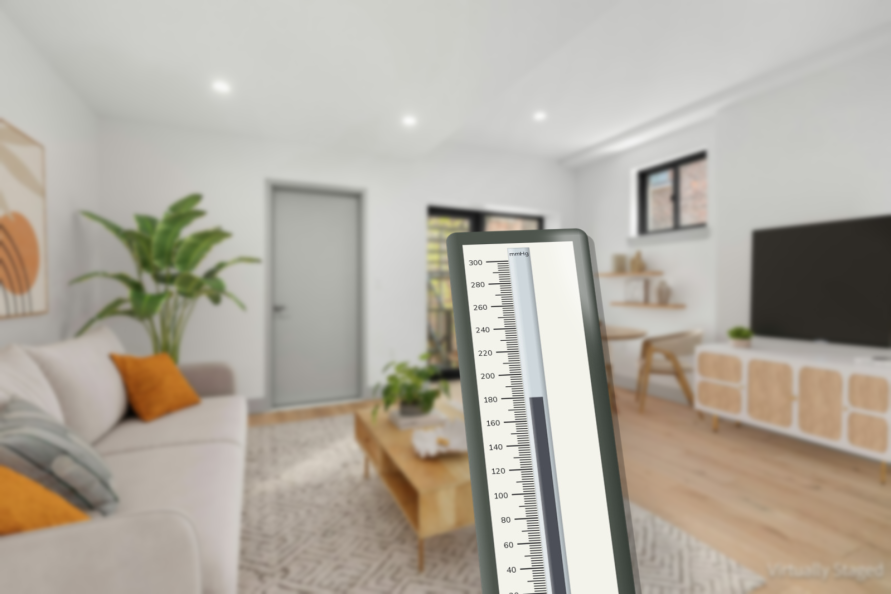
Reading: value=180 unit=mmHg
